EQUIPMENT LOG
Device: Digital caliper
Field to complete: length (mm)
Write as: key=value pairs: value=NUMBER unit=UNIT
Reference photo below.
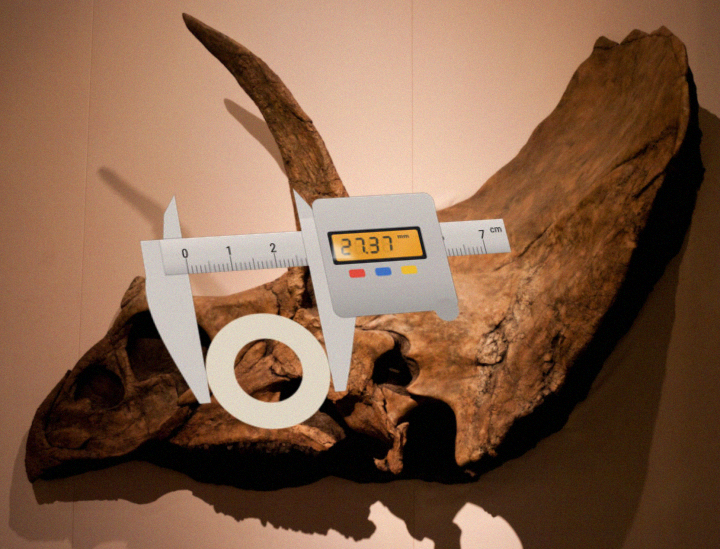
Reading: value=27.37 unit=mm
